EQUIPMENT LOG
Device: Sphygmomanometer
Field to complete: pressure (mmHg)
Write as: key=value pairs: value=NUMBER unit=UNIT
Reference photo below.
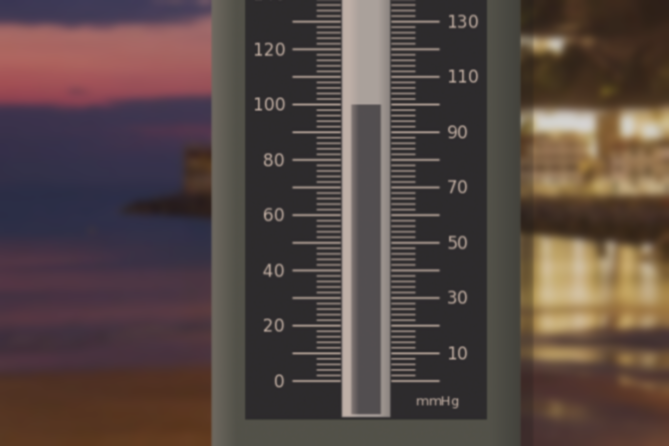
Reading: value=100 unit=mmHg
